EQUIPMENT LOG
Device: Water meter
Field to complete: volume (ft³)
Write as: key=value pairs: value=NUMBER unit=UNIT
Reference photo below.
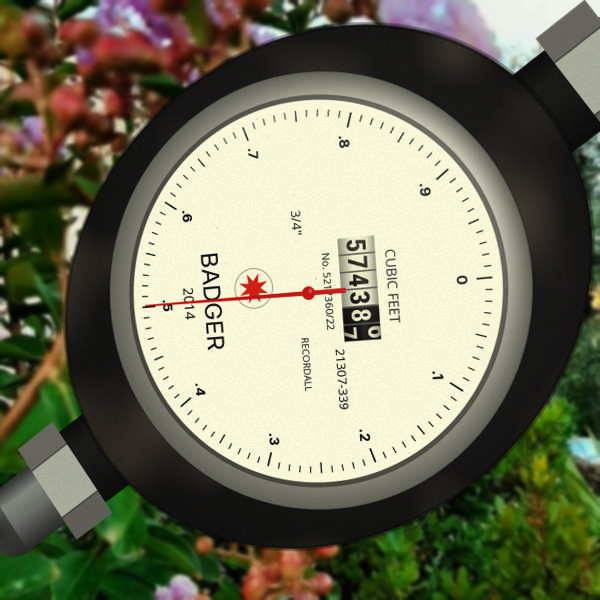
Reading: value=574386.50 unit=ft³
